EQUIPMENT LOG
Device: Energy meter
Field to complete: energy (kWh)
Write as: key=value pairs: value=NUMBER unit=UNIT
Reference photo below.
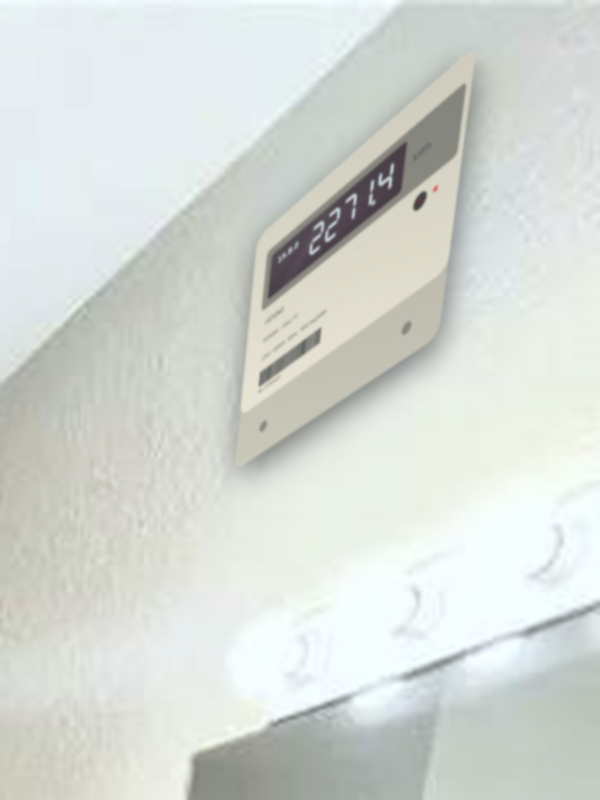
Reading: value=2271.4 unit=kWh
